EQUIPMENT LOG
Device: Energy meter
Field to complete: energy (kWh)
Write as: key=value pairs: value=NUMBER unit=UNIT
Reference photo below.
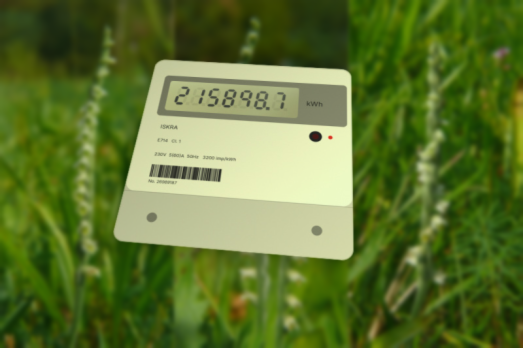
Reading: value=215898.7 unit=kWh
